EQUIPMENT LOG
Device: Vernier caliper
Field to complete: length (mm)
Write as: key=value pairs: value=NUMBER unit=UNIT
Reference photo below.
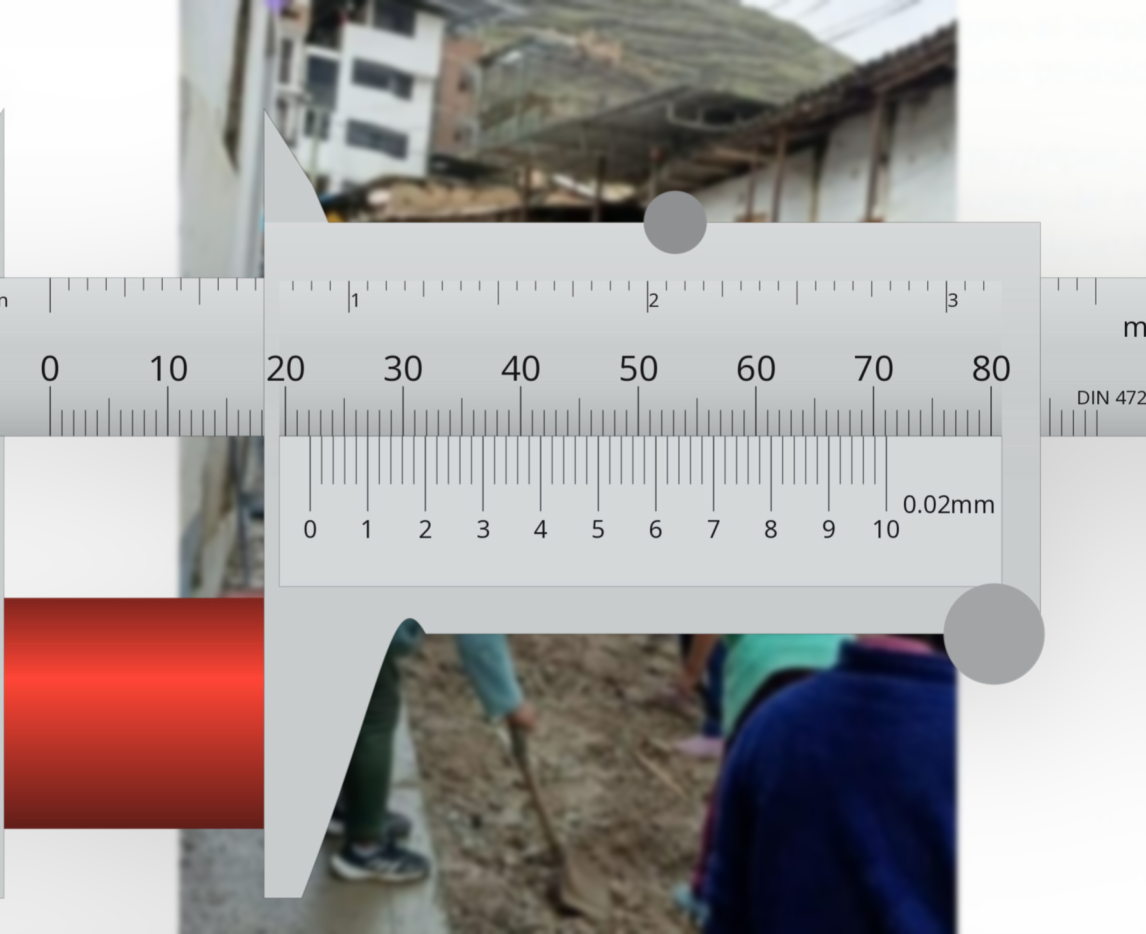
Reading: value=22.1 unit=mm
